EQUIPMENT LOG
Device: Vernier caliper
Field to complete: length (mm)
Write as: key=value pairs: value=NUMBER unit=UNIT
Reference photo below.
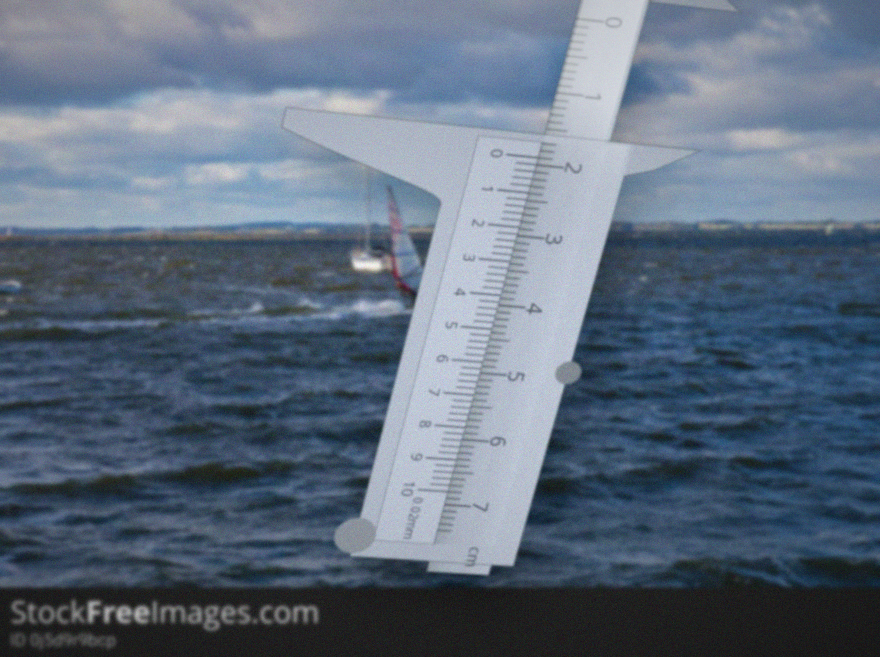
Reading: value=19.0 unit=mm
